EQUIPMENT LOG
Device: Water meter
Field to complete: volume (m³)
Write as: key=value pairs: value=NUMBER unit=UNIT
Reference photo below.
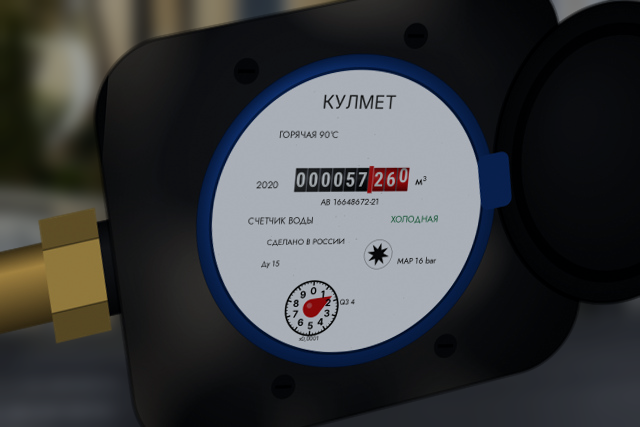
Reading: value=57.2601 unit=m³
